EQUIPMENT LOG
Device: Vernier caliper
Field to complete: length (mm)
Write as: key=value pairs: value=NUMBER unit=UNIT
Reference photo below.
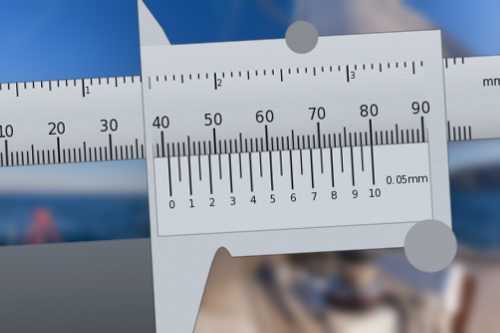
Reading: value=41.0 unit=mm
